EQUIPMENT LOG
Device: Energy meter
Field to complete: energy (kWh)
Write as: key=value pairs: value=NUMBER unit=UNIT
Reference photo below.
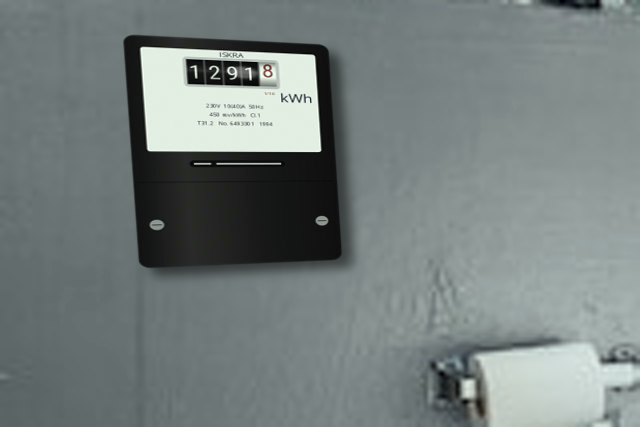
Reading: value=1291.8 unit=kWh
